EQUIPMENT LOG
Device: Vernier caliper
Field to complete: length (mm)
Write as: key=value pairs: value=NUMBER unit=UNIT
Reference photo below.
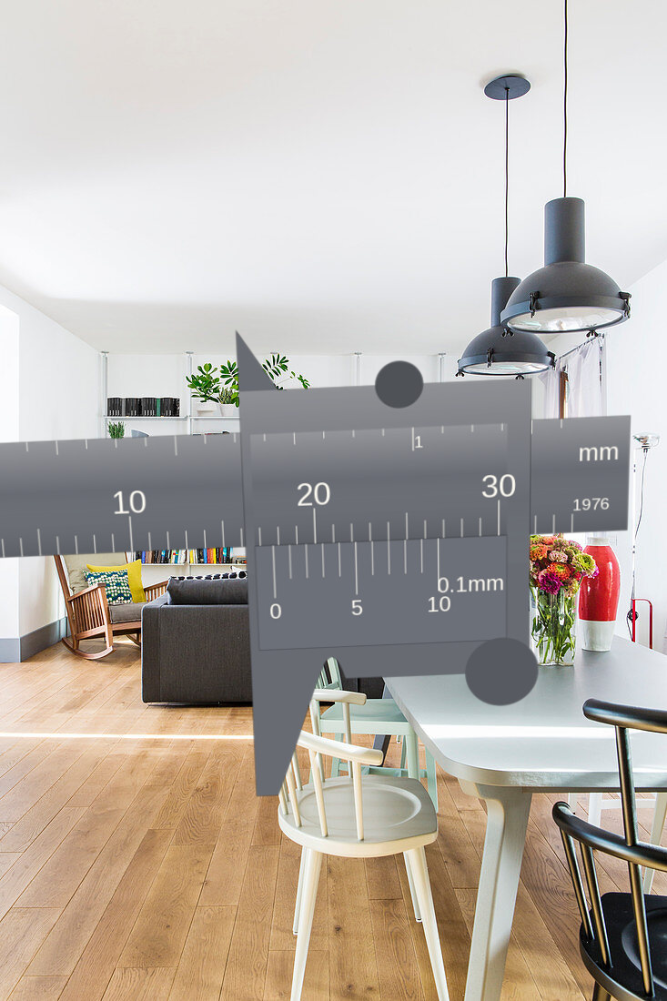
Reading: value=17.7 unit=mm
